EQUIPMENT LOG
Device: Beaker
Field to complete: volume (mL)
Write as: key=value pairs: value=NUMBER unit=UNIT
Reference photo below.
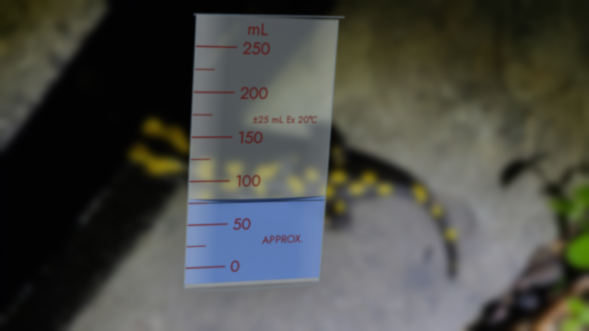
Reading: value=75 unit=mL
